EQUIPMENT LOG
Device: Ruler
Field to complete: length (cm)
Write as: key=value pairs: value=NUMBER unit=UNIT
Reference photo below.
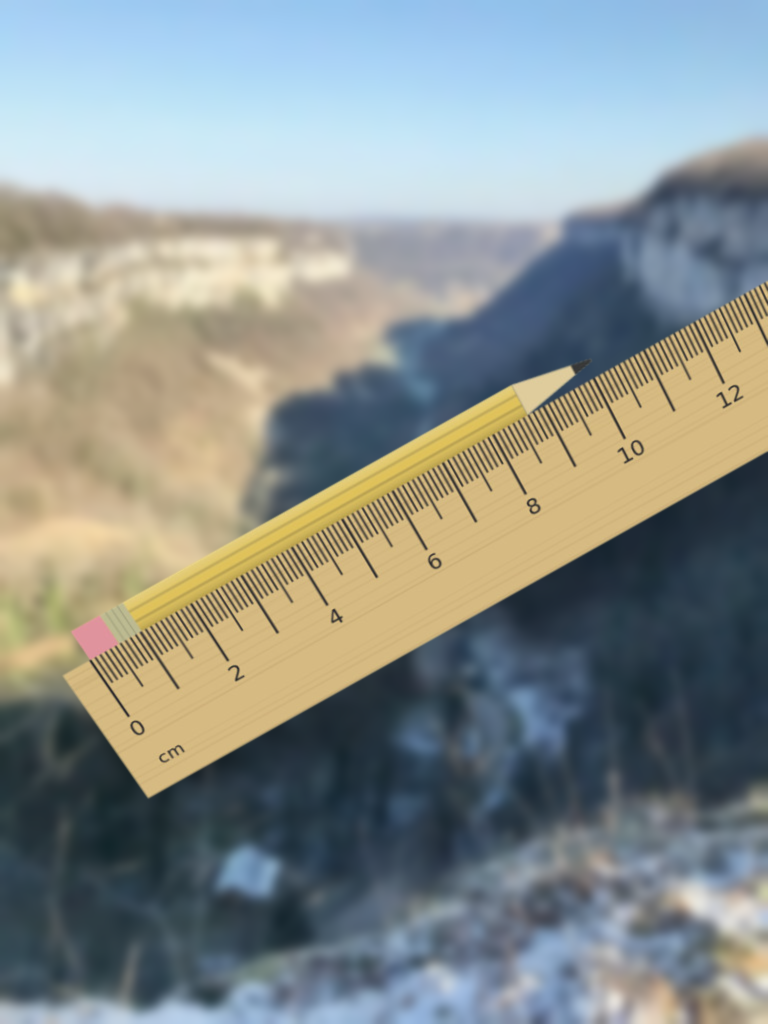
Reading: value=10.1 unit=cm
